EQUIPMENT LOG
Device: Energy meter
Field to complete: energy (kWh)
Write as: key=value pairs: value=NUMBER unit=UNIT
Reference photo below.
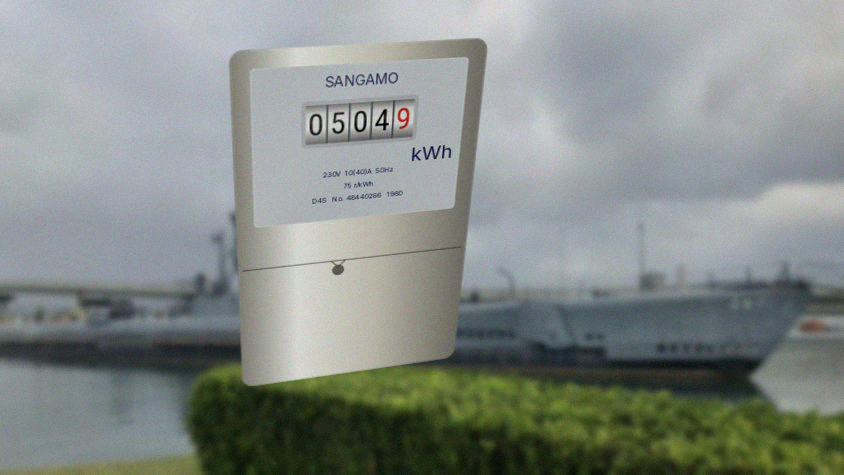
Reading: value=504.9 unit=kWh
